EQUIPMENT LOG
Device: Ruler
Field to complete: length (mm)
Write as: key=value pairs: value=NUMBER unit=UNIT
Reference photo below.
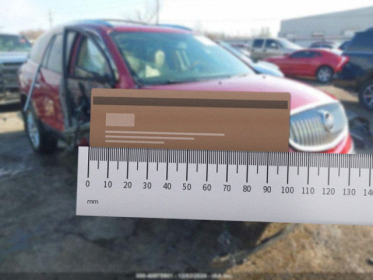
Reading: value=100 unit=mm
